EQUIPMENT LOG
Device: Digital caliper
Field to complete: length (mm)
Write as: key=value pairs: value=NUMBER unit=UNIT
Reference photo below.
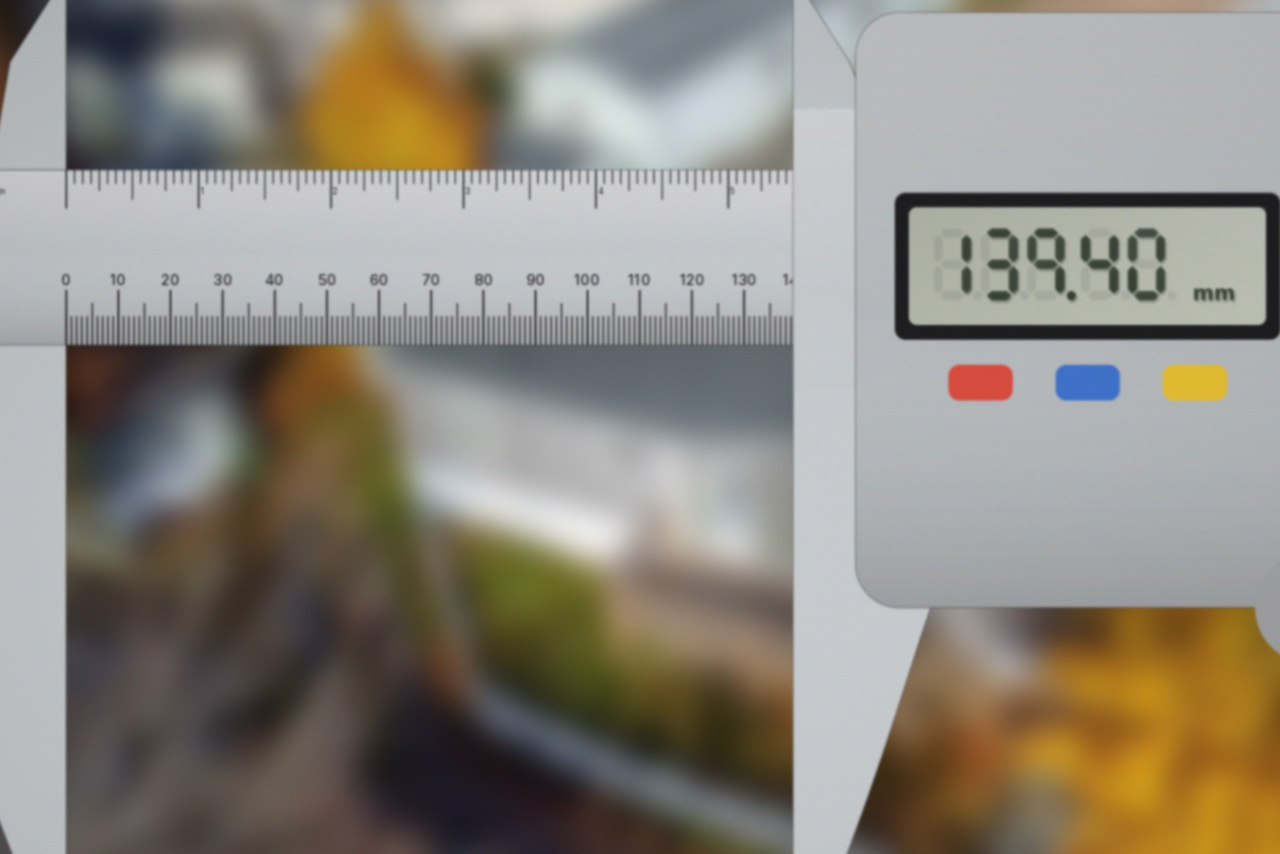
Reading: value=139.40 unit=mm
